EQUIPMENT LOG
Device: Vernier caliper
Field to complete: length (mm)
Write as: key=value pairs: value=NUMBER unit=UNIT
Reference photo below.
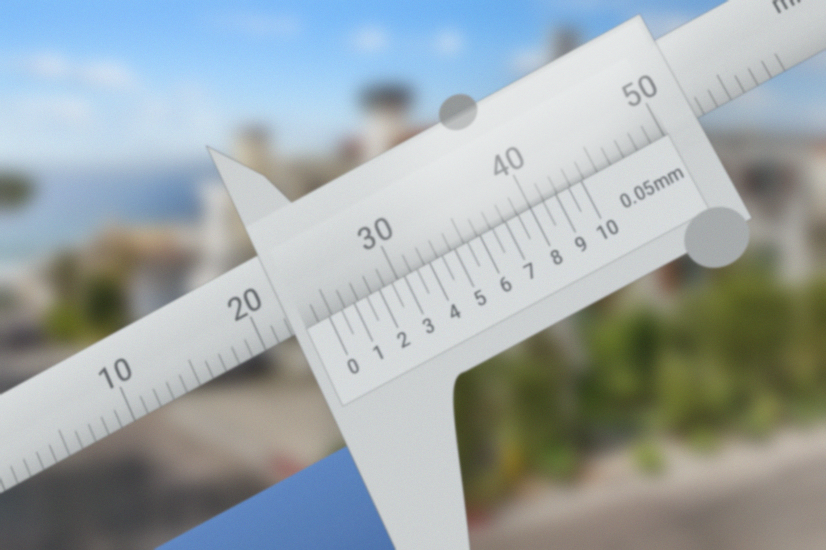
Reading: value=24.8 unit=mm
